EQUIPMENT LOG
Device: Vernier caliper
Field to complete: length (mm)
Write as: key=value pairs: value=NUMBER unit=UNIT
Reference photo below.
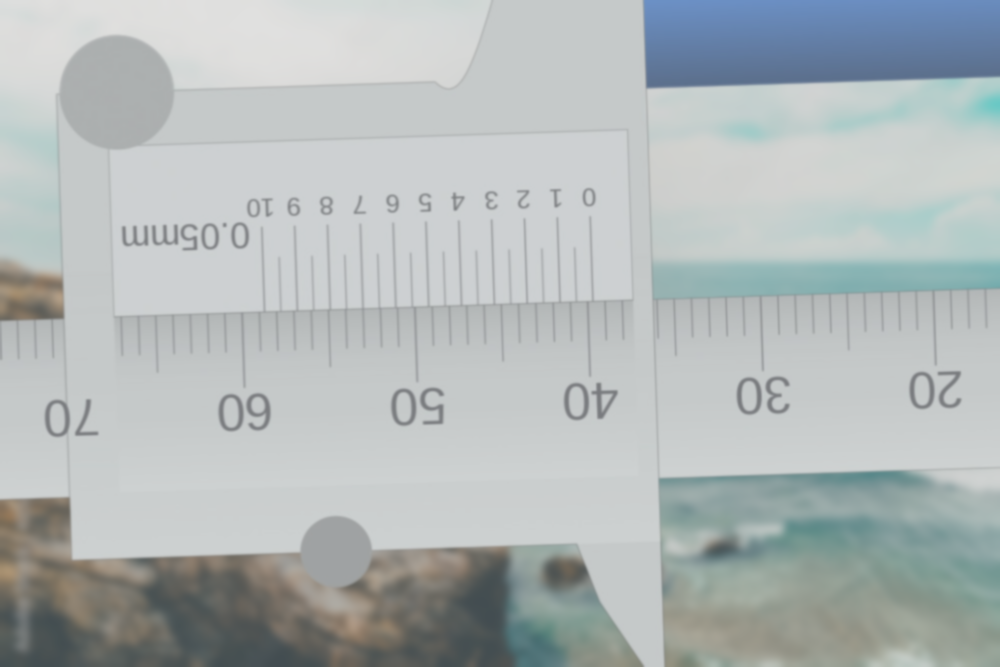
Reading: value=39.7 unit=mm
